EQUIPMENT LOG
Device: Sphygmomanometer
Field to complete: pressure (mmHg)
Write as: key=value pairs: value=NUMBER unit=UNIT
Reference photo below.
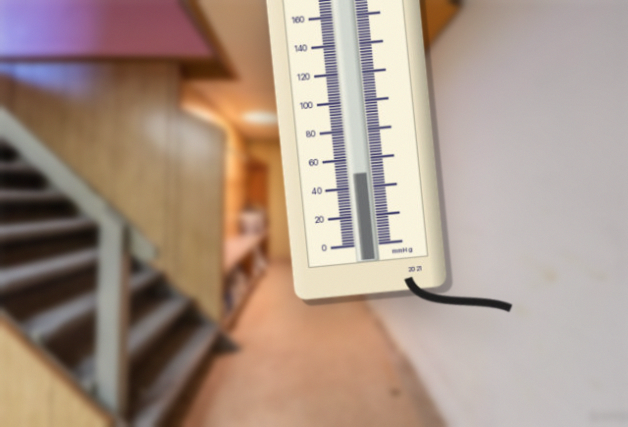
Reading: value=50 unit=mmHg
